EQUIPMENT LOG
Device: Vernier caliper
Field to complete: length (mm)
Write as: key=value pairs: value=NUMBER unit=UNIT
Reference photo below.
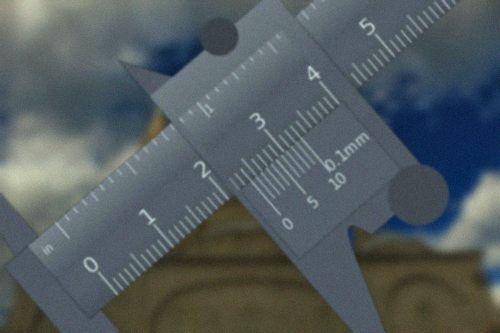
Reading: value=24.0 unit=mm
